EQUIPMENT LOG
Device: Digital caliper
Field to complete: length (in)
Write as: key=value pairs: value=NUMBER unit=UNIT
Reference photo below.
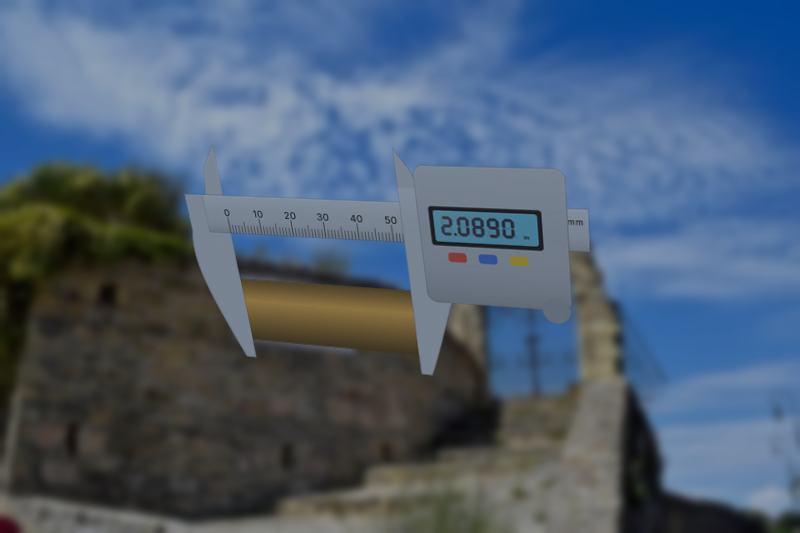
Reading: value=2.0890 unit=in
